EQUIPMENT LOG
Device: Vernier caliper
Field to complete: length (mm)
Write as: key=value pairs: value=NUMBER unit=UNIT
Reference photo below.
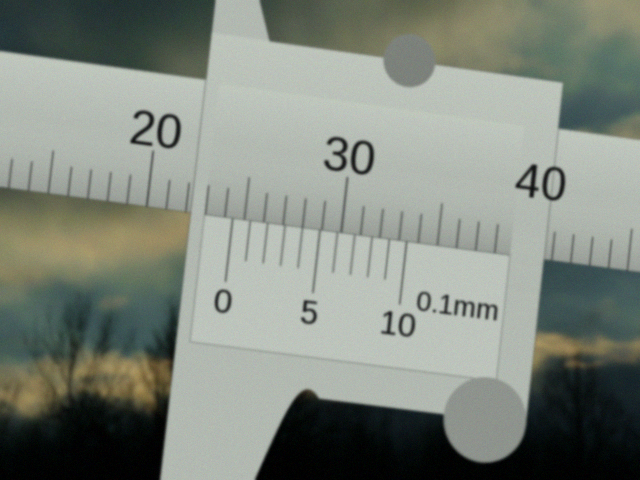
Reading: value=24.4 unit=mm
